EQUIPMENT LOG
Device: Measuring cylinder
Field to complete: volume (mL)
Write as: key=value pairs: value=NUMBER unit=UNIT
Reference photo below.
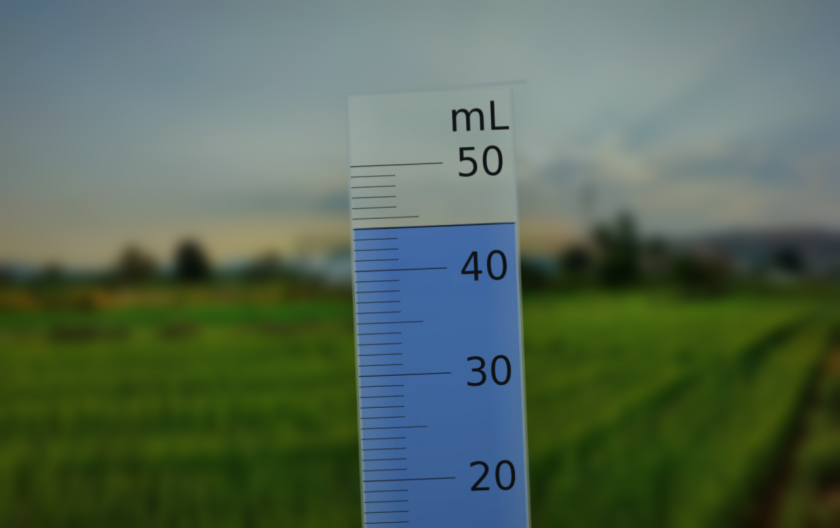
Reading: value=44 unit=mL
